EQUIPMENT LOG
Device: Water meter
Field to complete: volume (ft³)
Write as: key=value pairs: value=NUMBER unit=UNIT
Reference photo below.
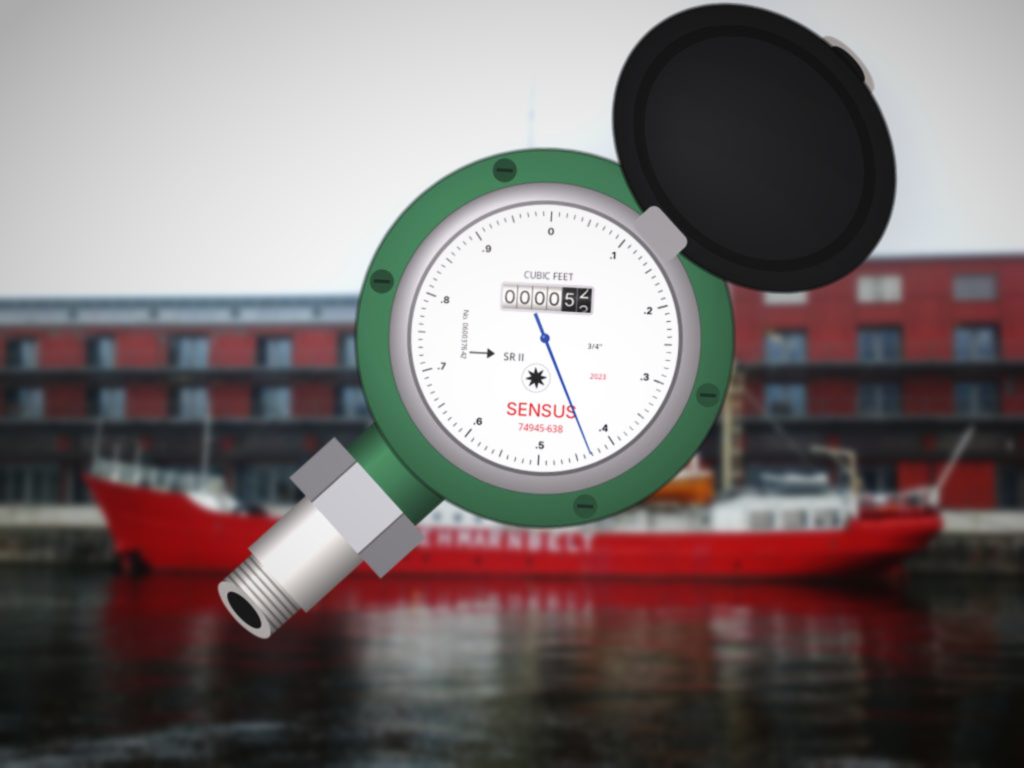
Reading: value=52.43 unit=ft³
